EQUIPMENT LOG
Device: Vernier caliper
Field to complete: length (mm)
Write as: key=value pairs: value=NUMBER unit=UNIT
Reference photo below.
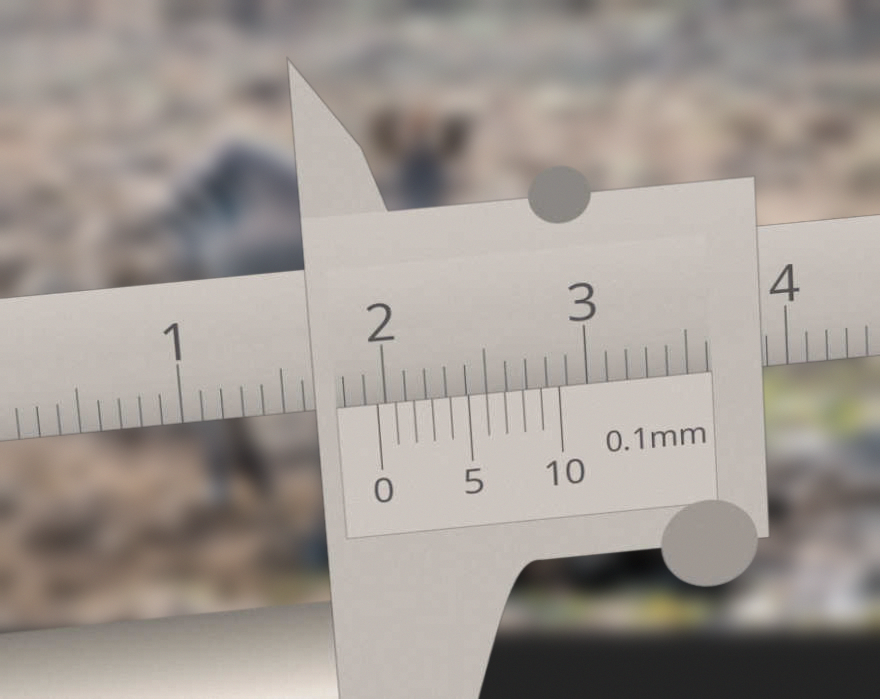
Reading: value=19.6 unit=mm
